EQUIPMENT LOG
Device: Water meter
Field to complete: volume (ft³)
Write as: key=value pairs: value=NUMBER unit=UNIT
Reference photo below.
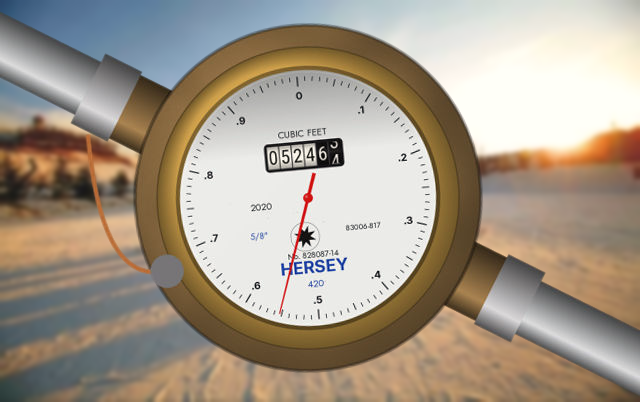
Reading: value=52463.55 unit=ft³
